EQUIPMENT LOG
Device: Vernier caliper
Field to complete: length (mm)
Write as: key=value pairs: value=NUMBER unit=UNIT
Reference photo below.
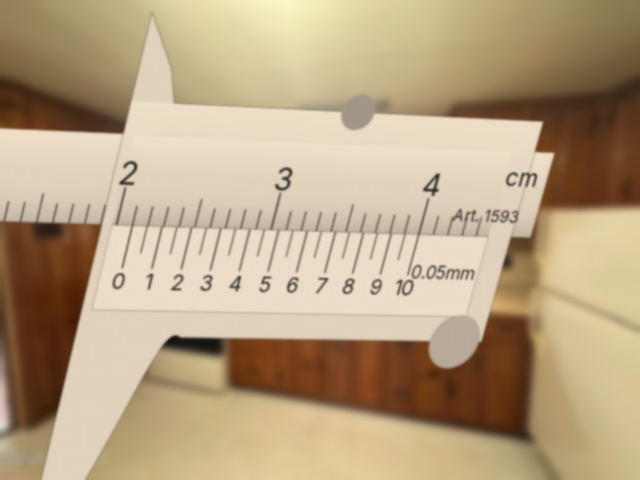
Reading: value=21.0 unit=mm
